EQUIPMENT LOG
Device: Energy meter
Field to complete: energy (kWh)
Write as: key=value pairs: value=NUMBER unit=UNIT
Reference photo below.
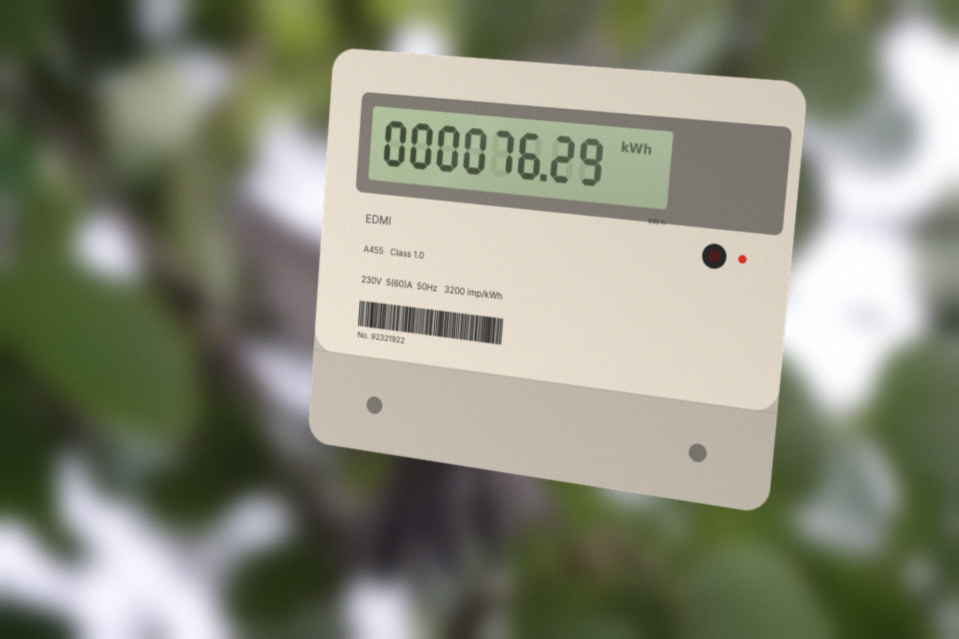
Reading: value=76.29 unit=kWh
